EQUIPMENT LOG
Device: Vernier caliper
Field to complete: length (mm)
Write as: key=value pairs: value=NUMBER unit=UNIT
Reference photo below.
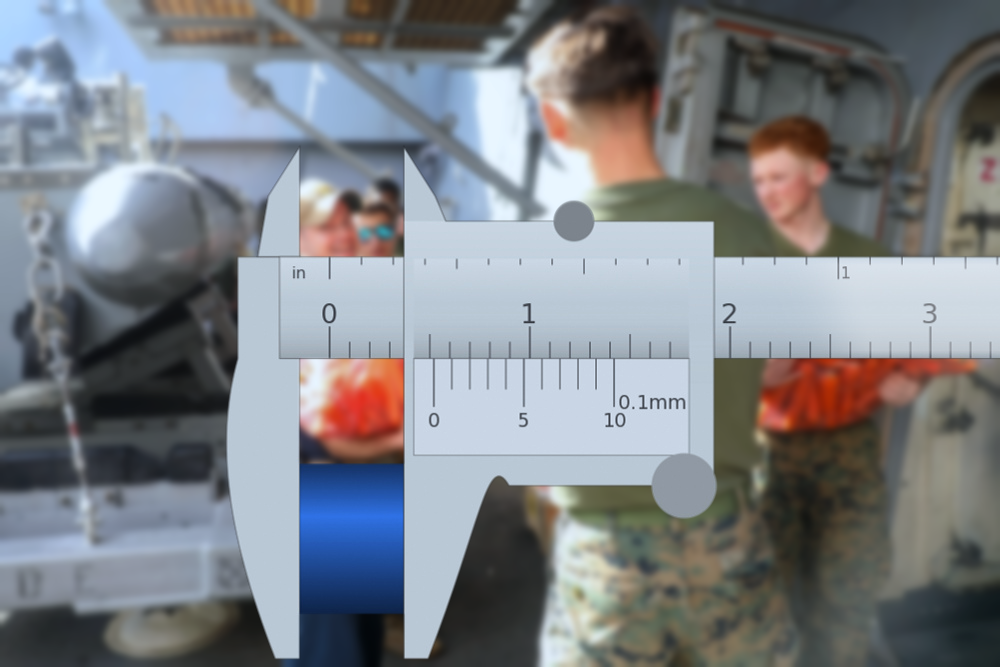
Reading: value=5.2 unit=mm
